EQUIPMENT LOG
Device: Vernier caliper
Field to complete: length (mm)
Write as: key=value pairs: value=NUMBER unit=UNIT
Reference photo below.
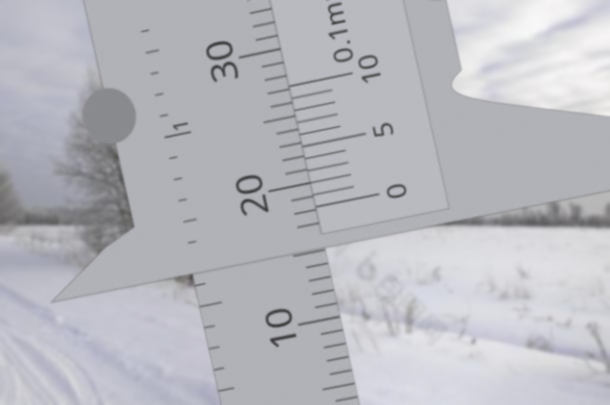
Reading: value=18.2 unit=mm
